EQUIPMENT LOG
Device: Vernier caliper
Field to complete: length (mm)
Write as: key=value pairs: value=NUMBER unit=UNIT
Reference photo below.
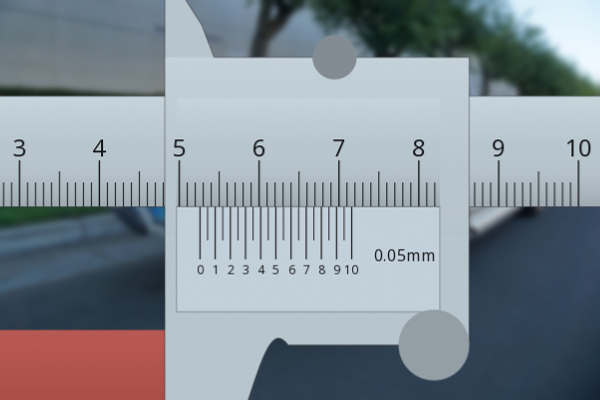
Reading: value=52.6 unit=mm
